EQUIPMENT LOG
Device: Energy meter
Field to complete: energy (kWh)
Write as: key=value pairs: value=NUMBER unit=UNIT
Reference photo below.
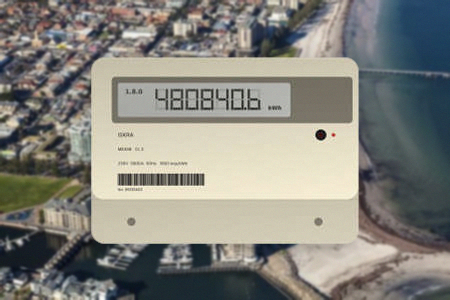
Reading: value=480840.6 unit=kWh
